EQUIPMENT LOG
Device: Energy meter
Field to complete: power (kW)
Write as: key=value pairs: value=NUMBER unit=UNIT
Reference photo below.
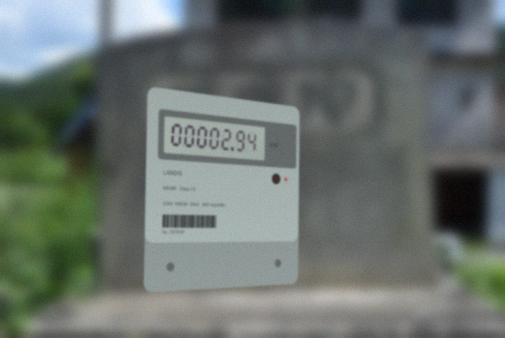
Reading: value=2.94 unit=kW
